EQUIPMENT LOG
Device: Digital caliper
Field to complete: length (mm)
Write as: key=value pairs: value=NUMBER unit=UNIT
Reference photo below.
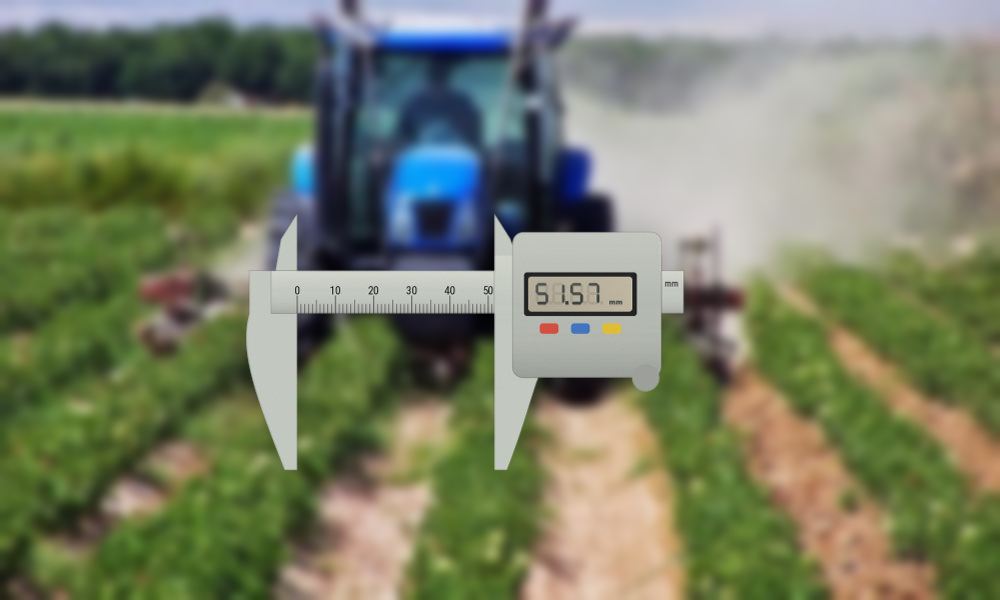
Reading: value=51.57 unit=mm
